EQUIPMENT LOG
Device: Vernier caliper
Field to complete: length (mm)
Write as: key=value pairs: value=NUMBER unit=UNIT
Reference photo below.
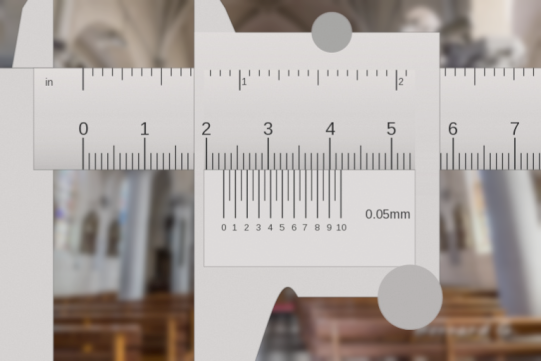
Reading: value=22.8 unit=mm
